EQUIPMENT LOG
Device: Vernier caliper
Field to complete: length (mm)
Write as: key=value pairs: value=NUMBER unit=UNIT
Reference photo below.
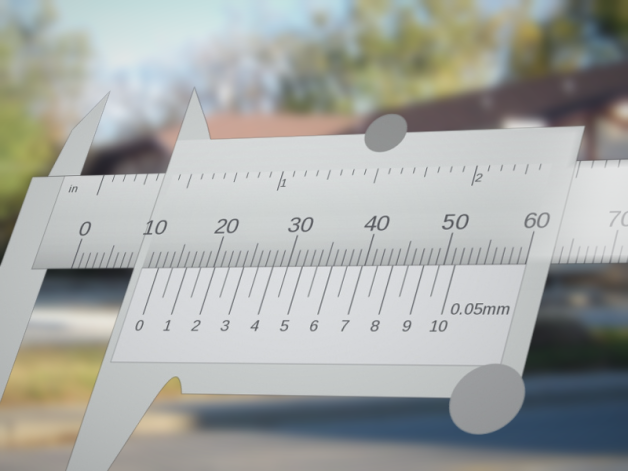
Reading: value=12.4 unit=mm
